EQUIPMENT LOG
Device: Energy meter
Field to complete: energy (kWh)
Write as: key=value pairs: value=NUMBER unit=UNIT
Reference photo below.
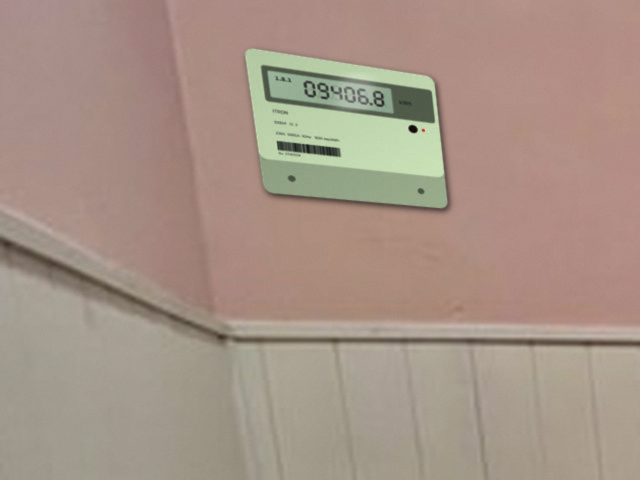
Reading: value=9406.8 unit=kWh
